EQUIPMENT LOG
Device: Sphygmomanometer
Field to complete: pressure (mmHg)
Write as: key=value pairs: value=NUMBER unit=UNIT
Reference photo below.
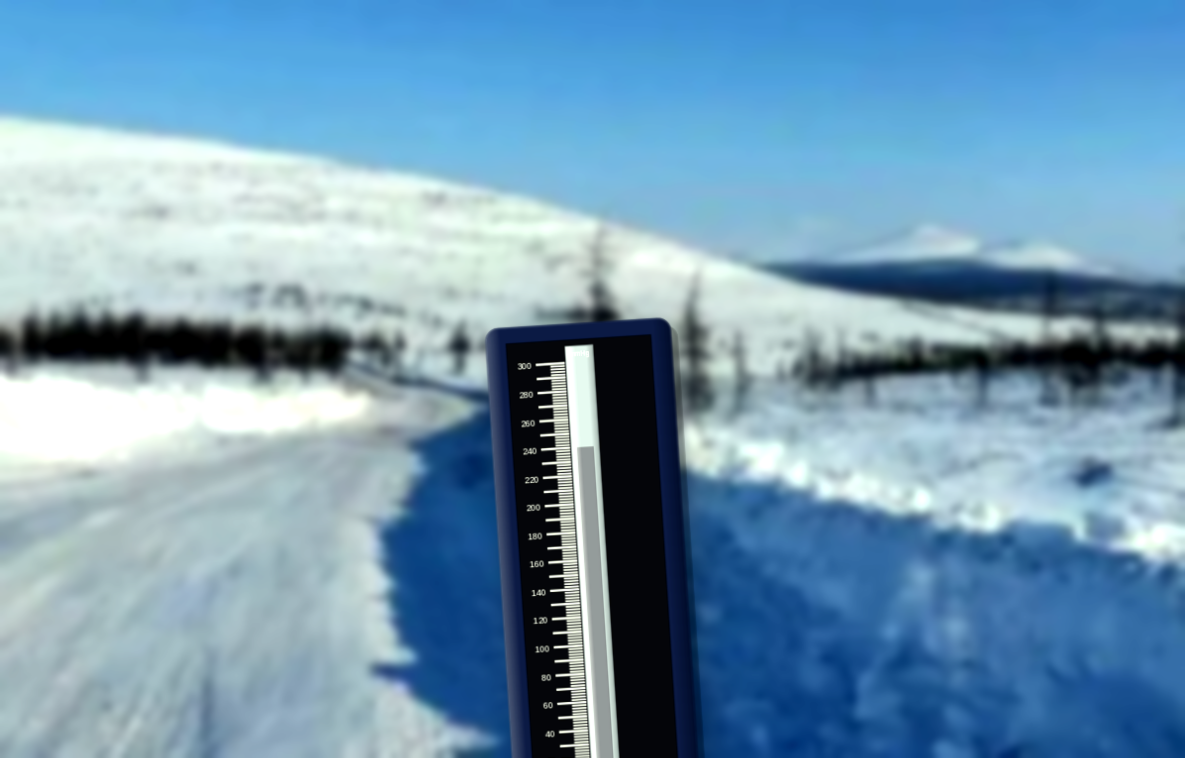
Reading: value=240 unit=mmHg
